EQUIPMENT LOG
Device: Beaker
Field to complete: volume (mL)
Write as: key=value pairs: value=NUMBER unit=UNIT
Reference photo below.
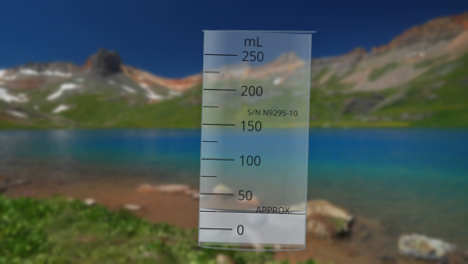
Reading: value=25 unit=mL
